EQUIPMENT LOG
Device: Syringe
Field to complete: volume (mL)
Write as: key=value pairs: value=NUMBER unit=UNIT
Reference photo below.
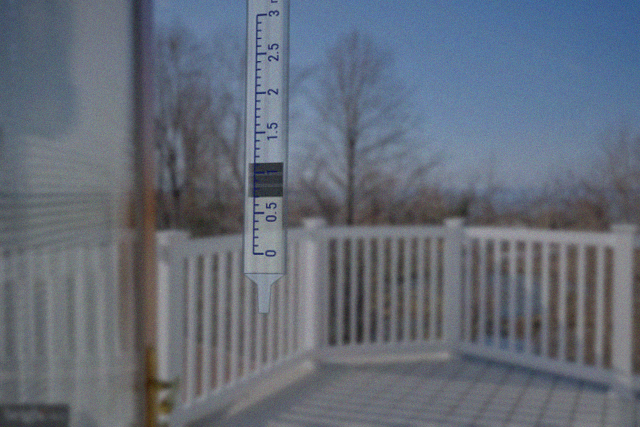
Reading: value=0.7 unit=mL
